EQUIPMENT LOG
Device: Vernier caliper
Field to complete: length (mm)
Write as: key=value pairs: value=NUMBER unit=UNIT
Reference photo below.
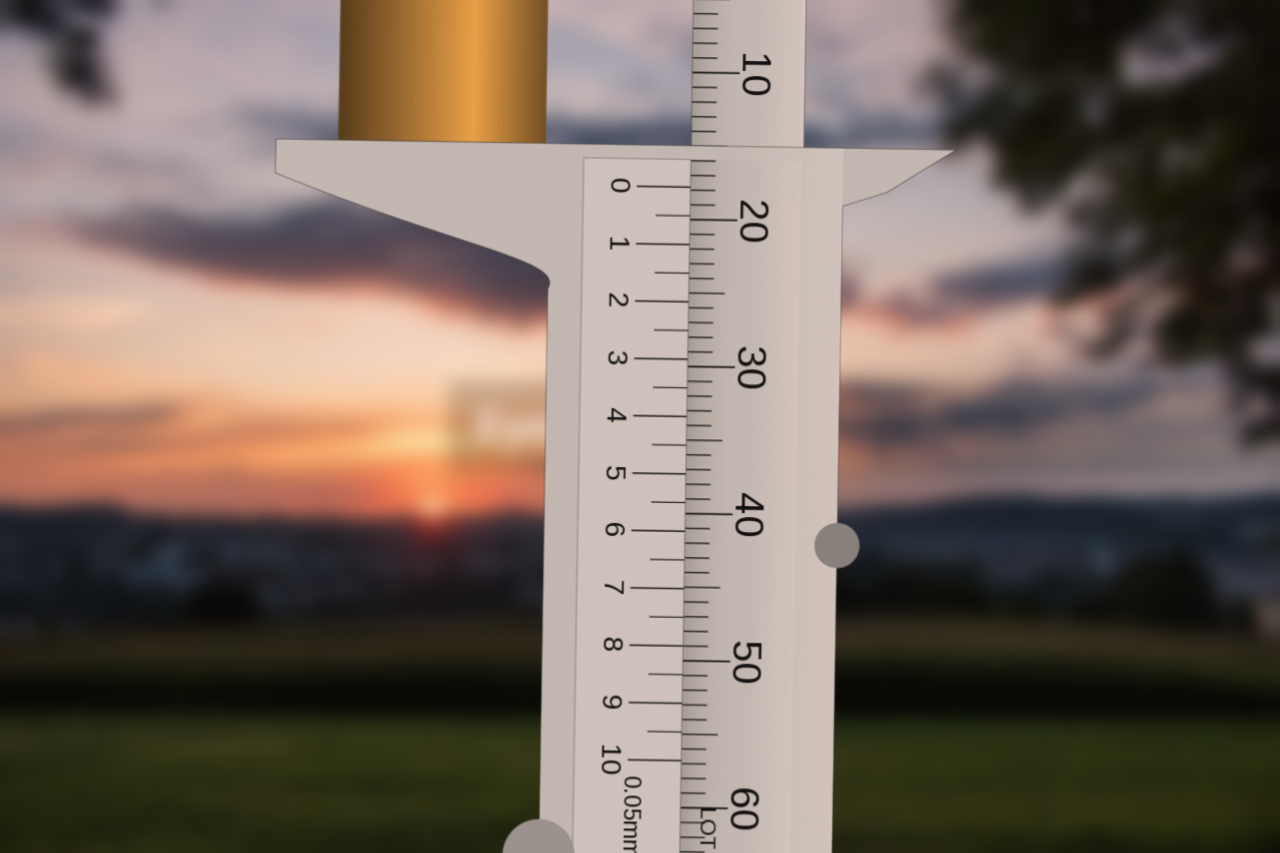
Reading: value=17.8 unit=mm
